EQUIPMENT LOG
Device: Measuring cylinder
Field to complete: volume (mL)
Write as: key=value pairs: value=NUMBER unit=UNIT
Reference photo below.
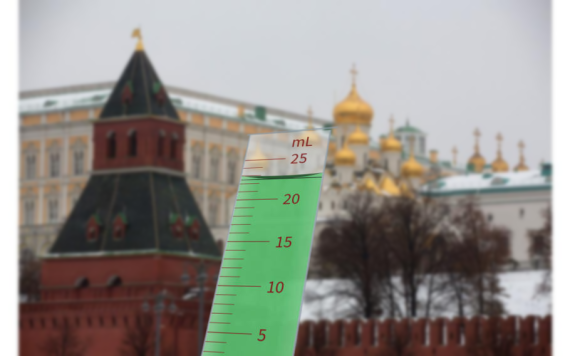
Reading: value=22.5 unit=mL
